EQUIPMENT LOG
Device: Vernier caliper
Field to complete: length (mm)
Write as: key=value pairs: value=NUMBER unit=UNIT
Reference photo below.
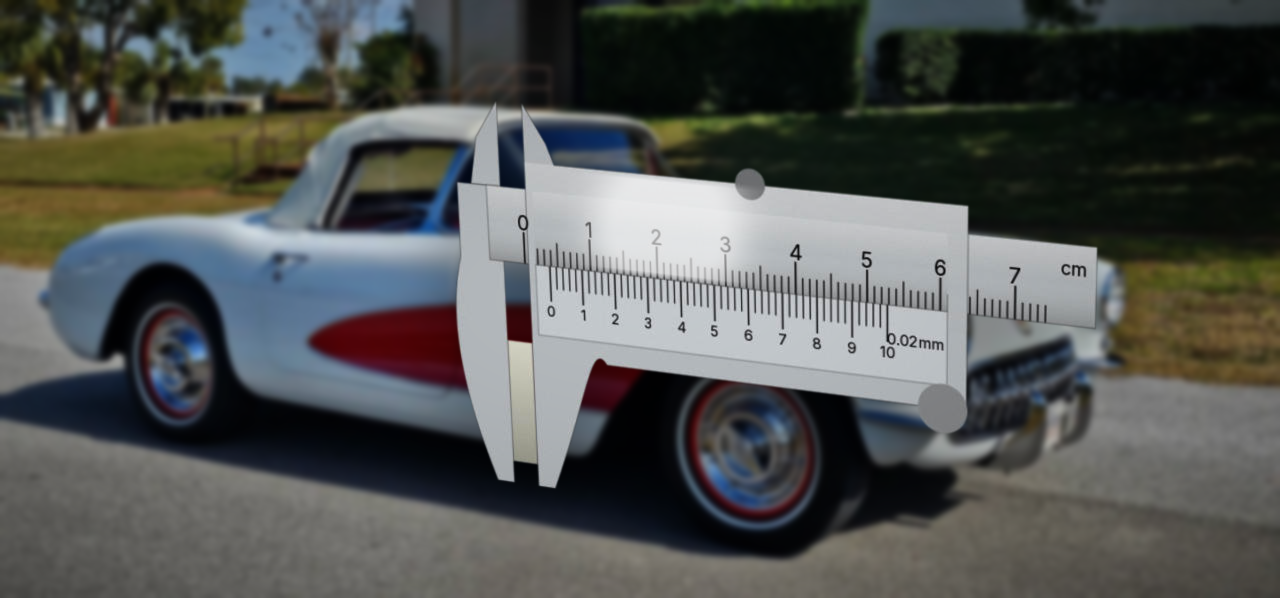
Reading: value=3.8 unit=mm
